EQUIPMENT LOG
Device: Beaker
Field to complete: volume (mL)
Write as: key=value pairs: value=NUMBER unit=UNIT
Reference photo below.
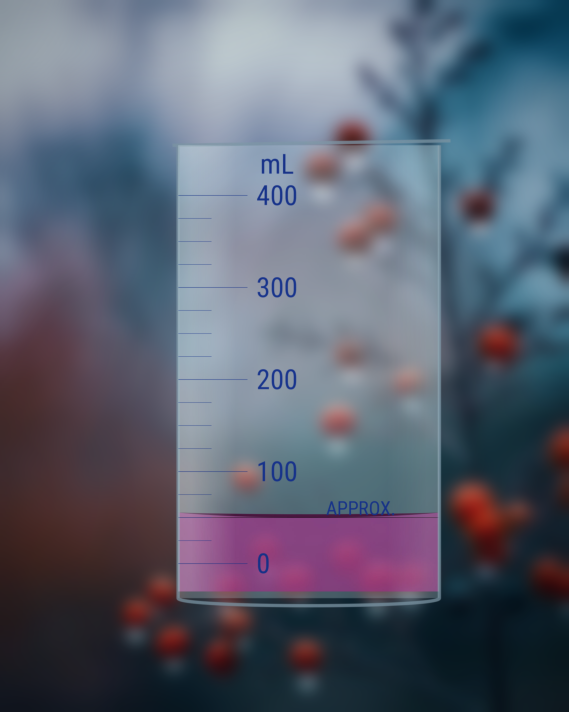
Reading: value=50 unit=mL
